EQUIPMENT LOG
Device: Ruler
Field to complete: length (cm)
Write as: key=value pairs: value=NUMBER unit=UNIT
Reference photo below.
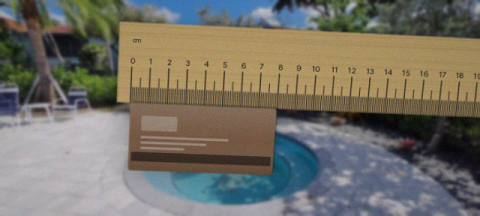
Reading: value=8 unit=cm
